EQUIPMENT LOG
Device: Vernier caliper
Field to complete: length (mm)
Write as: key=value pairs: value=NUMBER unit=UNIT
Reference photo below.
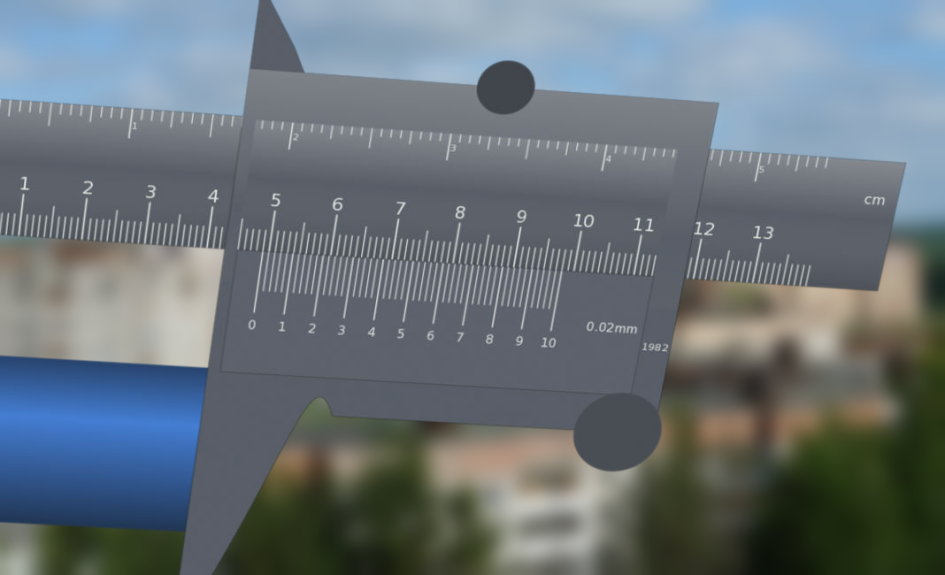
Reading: value=49.0 unit=mm
